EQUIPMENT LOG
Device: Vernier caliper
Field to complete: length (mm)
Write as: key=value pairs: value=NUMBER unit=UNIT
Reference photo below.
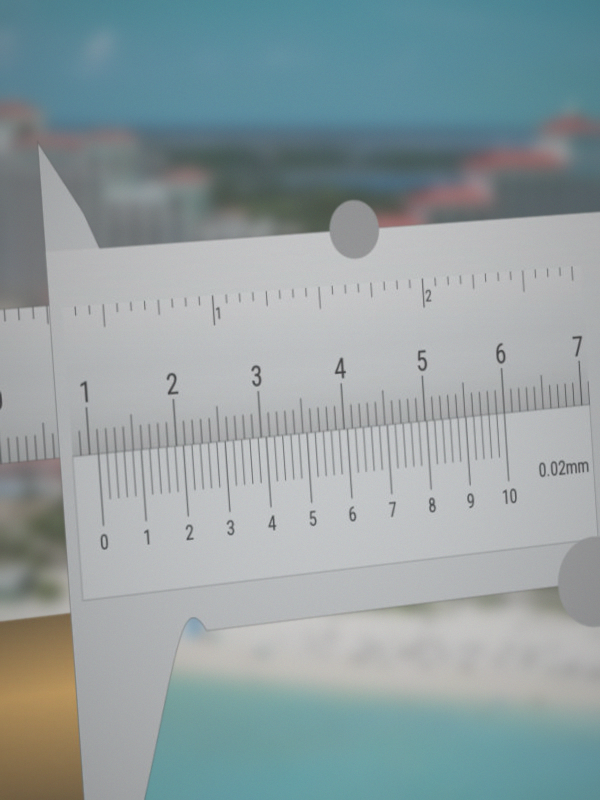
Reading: value=11.0 unit=mm
